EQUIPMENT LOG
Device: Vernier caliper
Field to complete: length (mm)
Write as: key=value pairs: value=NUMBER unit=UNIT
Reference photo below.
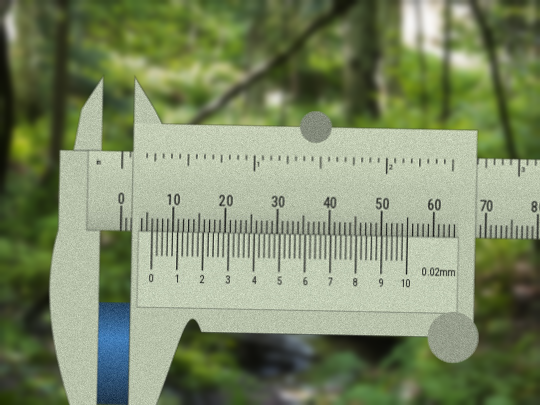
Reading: value=6.0 unit=mm
